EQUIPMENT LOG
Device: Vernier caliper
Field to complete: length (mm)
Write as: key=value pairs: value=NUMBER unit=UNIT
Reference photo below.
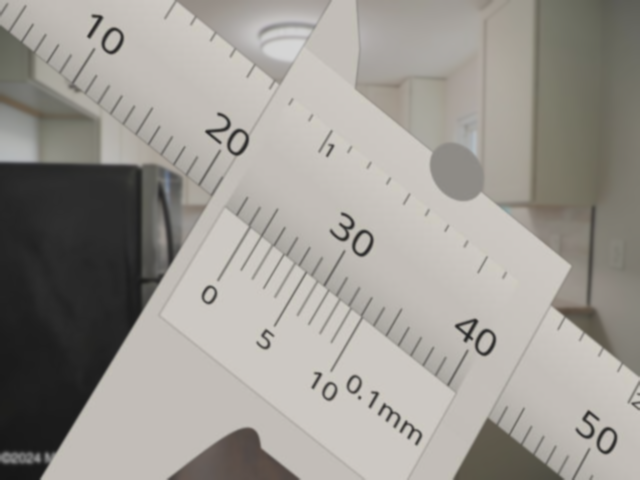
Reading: value=24.1 unit=mm
